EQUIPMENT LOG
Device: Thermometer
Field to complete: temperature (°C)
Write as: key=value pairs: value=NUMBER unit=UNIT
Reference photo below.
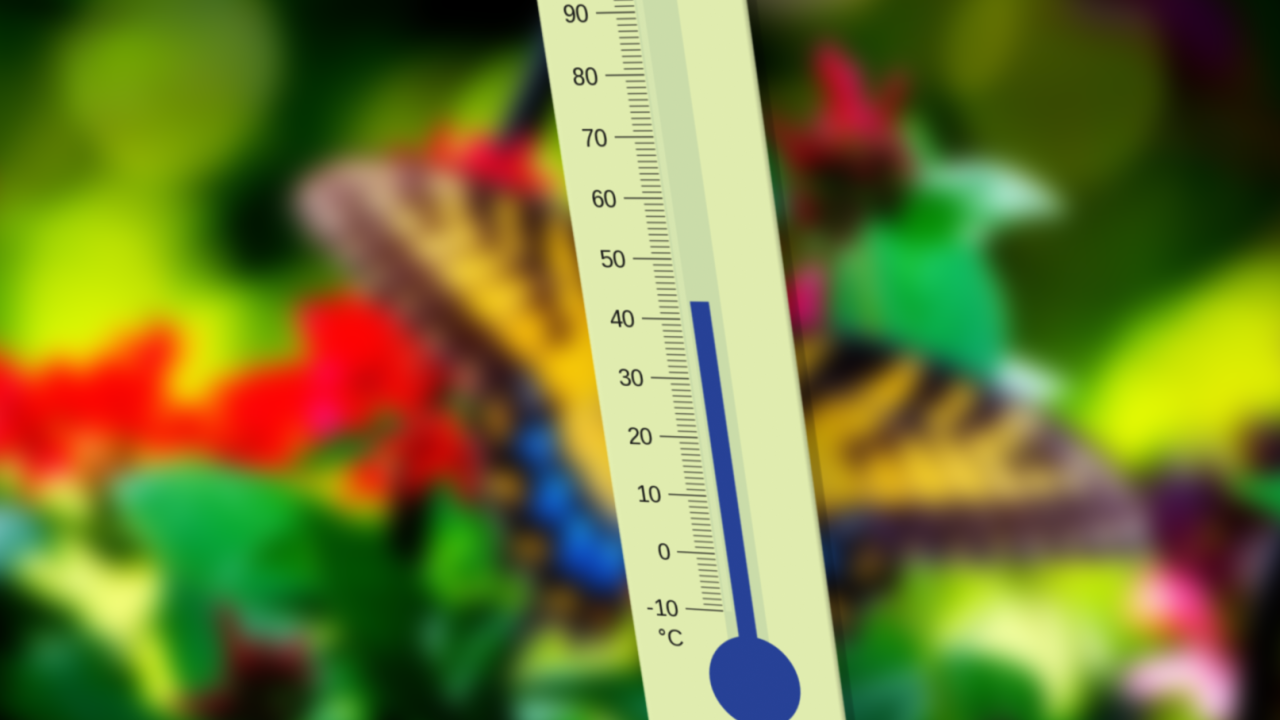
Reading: value=43 unit=°C
